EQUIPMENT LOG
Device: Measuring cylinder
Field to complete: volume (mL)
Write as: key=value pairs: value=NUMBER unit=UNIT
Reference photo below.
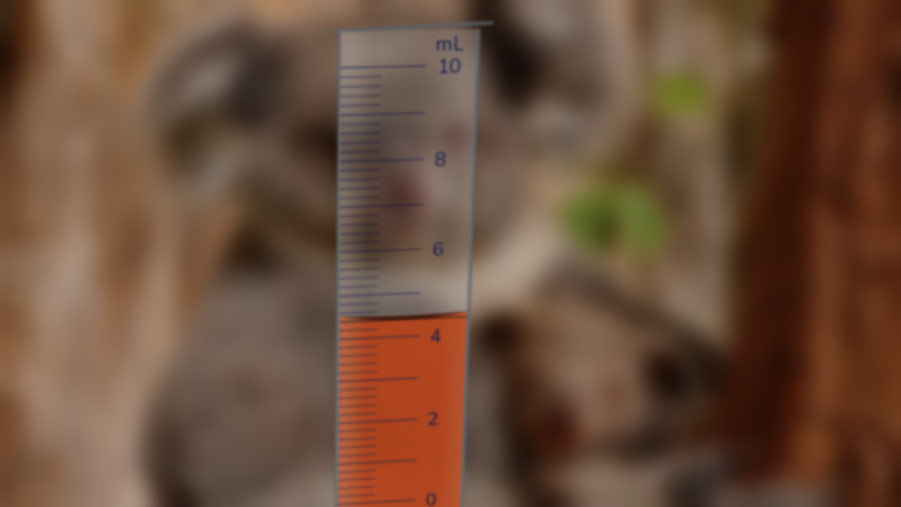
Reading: value=4.4 unit=mL
